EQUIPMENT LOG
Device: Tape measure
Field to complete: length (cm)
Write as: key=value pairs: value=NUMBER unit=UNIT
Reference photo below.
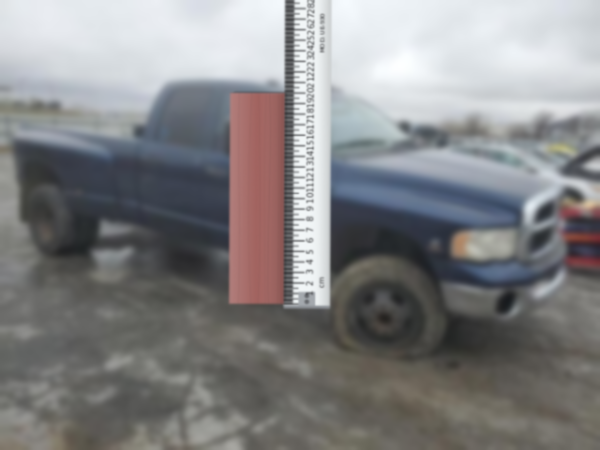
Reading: value=20 unit=cm
